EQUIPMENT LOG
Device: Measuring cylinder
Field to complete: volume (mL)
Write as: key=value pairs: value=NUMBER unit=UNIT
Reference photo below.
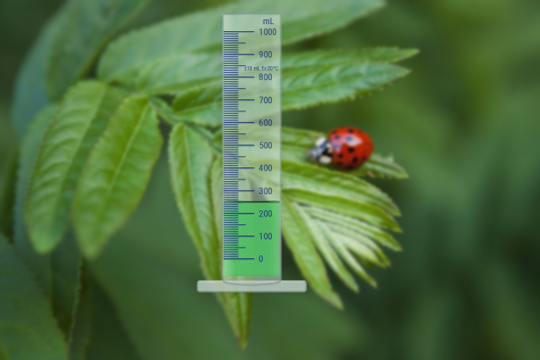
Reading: value=250 unit=mL
